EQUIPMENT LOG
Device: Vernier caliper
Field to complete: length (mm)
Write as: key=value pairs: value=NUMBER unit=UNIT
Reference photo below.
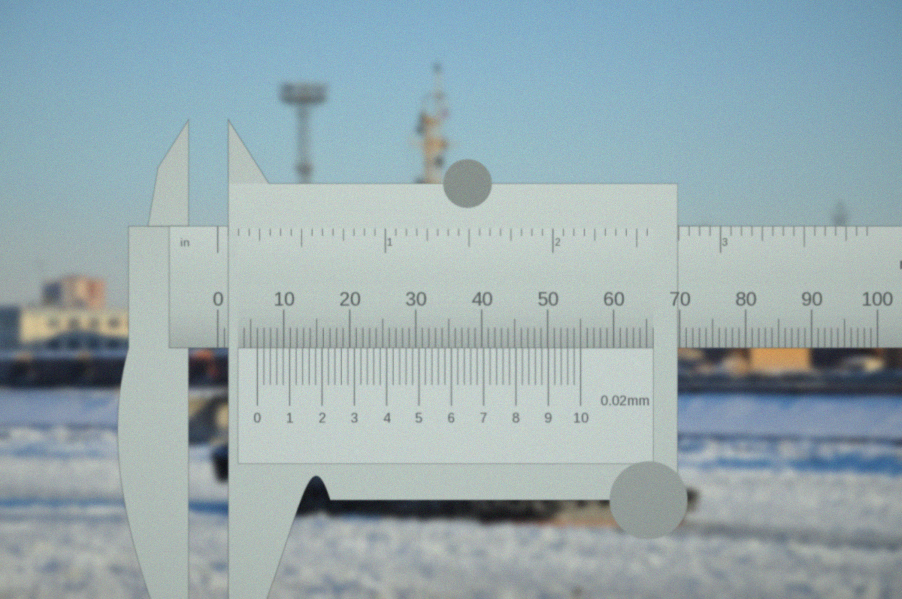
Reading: value=6.0 unit=mm
